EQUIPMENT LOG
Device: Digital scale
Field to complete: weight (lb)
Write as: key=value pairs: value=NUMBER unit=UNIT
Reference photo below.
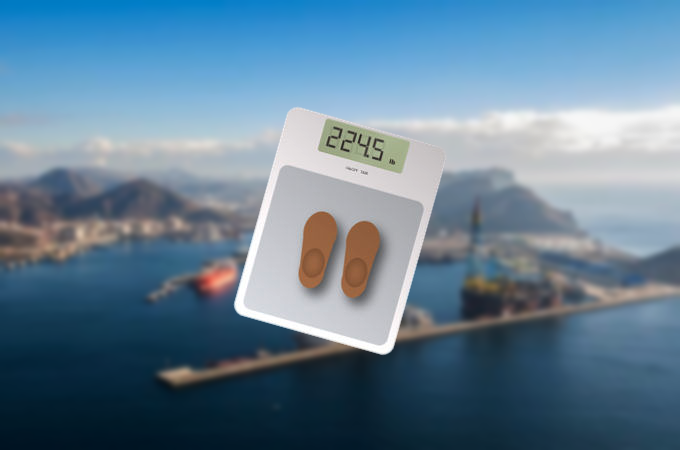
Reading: value=224.5 unit=lb
